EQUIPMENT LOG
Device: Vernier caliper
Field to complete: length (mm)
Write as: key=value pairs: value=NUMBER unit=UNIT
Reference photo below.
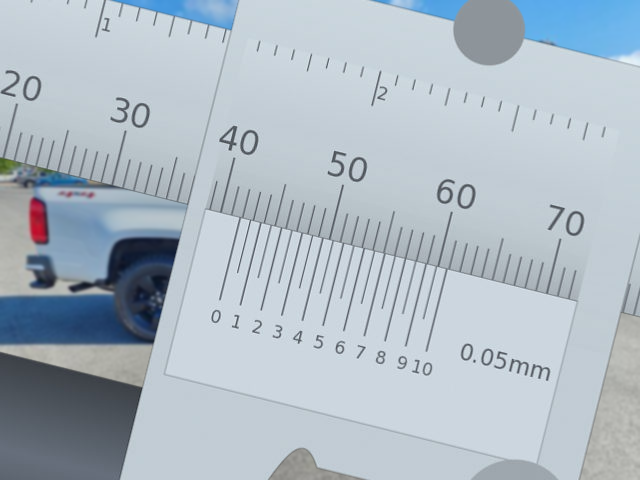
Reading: value=41.8 unit=mm
